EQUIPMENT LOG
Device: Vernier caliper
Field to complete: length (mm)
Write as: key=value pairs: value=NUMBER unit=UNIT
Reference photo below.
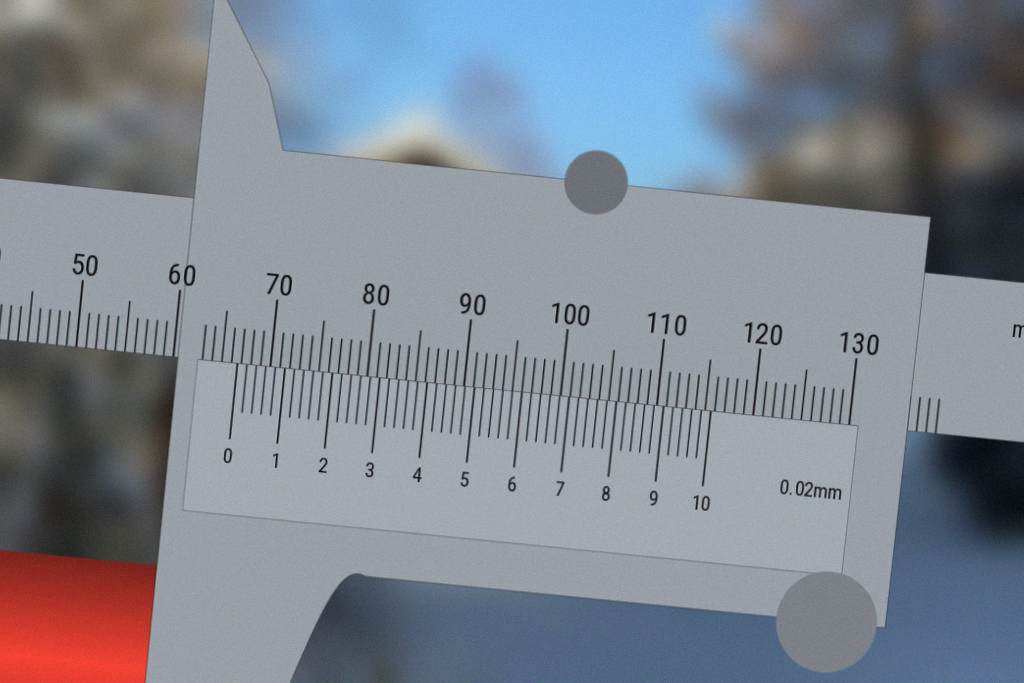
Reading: value=66.6 unit=mm
